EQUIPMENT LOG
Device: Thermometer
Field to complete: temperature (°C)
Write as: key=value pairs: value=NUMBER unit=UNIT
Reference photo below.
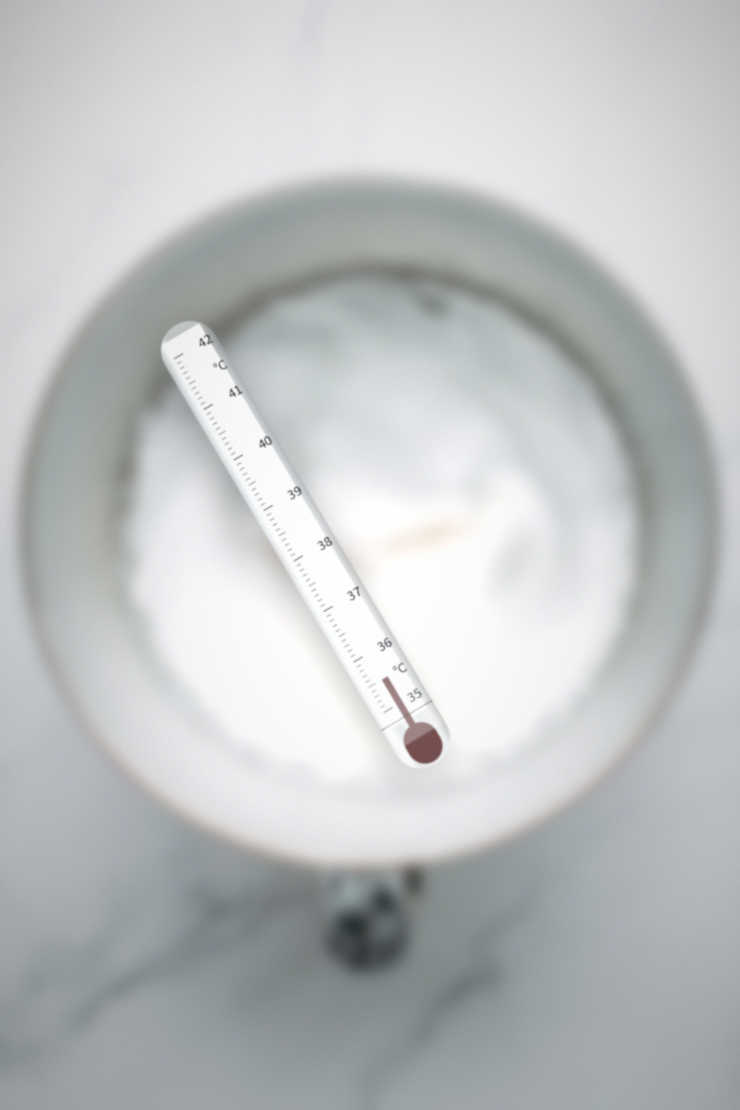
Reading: value=35.5 unit=°C
